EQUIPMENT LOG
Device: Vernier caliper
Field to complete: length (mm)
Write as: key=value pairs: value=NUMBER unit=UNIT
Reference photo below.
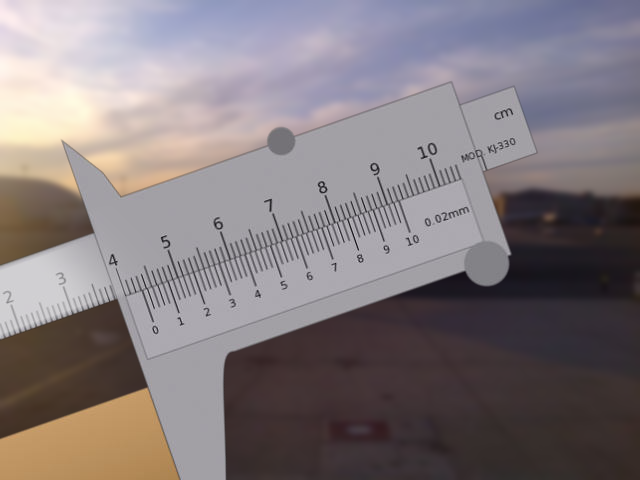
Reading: value=43.2 unit=mm
